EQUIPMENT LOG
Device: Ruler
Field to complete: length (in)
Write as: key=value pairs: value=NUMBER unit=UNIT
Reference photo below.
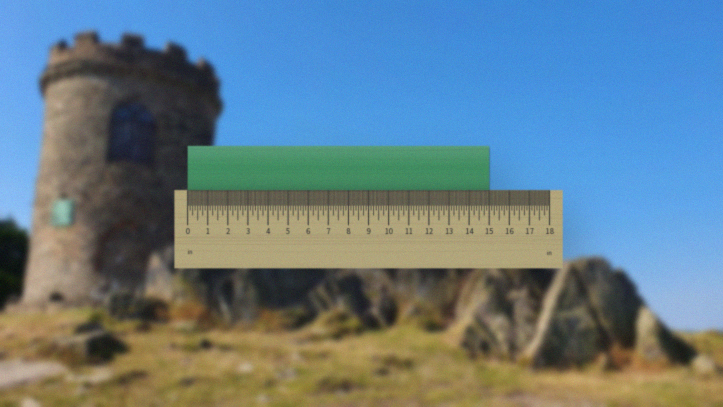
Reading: value=15 unit=in
